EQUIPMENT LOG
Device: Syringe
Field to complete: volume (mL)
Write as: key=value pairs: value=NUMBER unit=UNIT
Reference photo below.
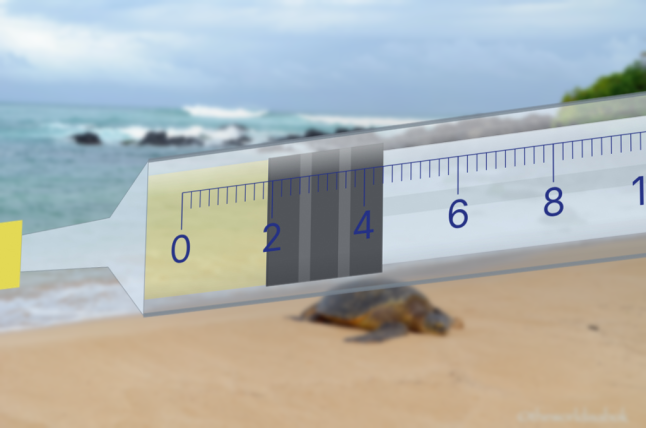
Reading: value=1.9 unit=mL
